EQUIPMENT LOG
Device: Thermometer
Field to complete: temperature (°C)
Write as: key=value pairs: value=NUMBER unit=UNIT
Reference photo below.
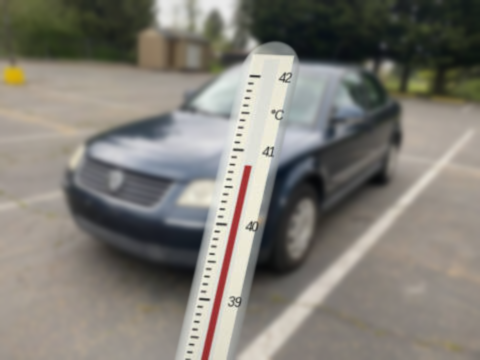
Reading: value=40.8 unit=°C
